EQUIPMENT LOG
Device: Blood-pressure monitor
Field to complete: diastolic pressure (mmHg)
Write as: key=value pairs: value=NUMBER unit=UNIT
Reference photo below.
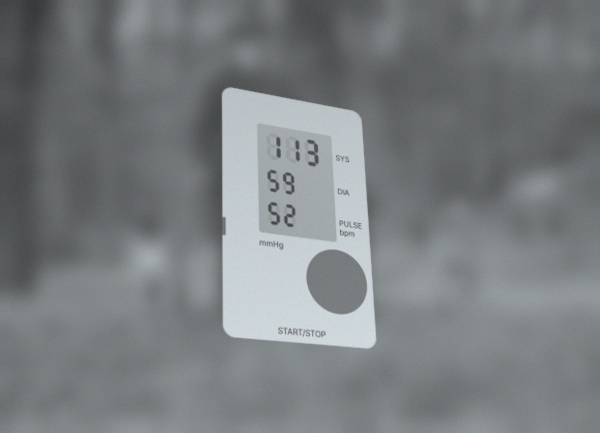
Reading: value=59 unit=mmHg
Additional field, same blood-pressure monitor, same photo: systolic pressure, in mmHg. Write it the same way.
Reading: value=113 unit=mmHg
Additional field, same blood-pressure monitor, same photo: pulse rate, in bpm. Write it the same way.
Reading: value=52 unit=bpm
